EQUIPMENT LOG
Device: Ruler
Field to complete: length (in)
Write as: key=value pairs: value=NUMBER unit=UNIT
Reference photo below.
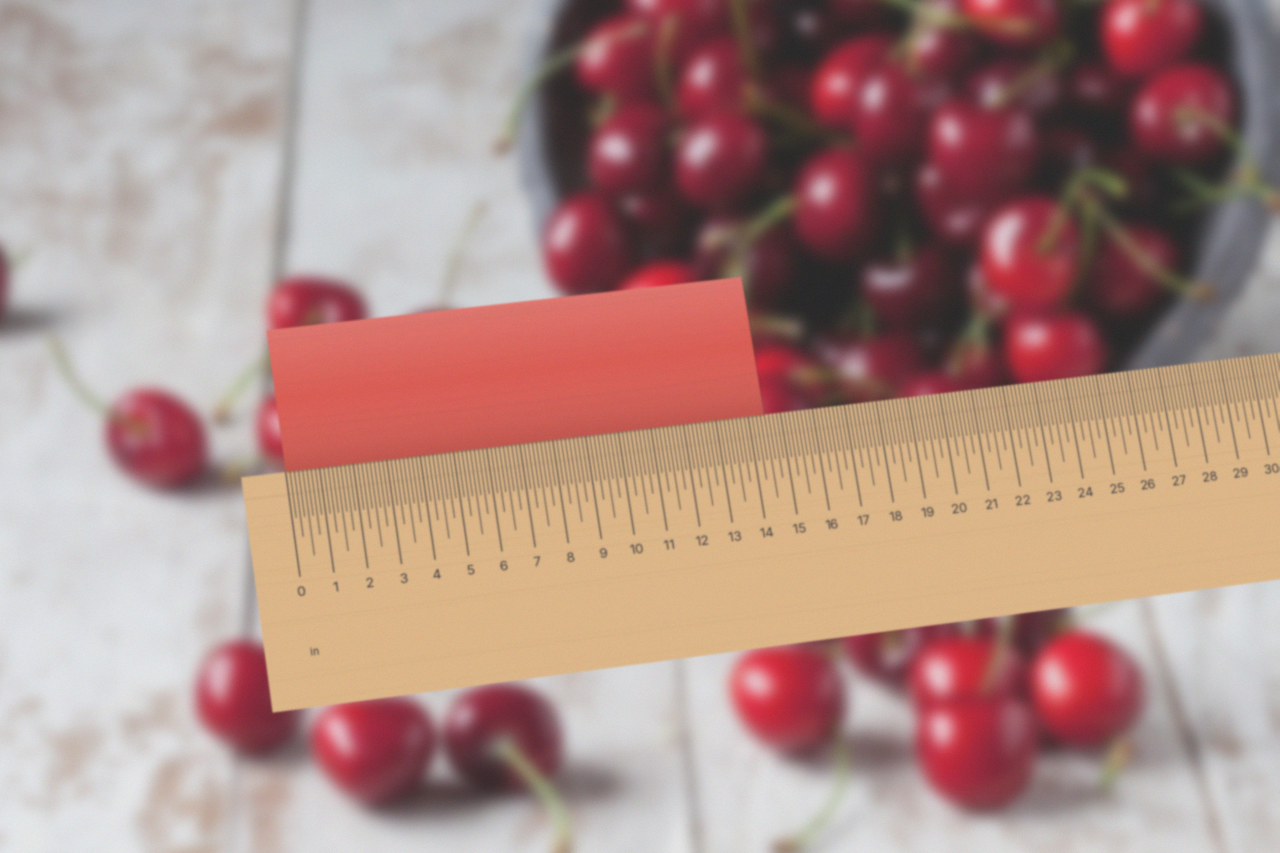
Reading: value=14.5 unit=in
